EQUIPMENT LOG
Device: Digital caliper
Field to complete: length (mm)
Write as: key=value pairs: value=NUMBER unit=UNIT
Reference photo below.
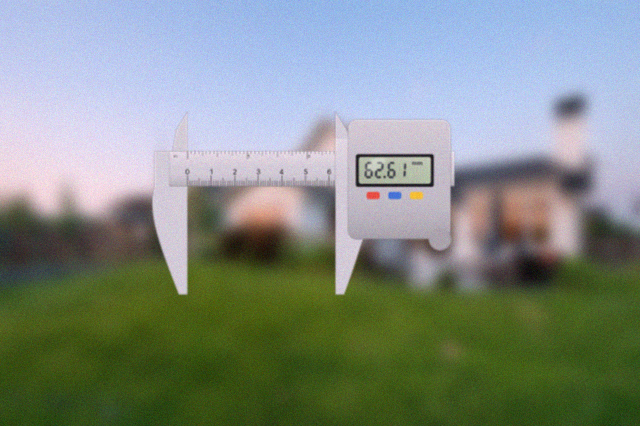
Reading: value=62.61 unit=mm
